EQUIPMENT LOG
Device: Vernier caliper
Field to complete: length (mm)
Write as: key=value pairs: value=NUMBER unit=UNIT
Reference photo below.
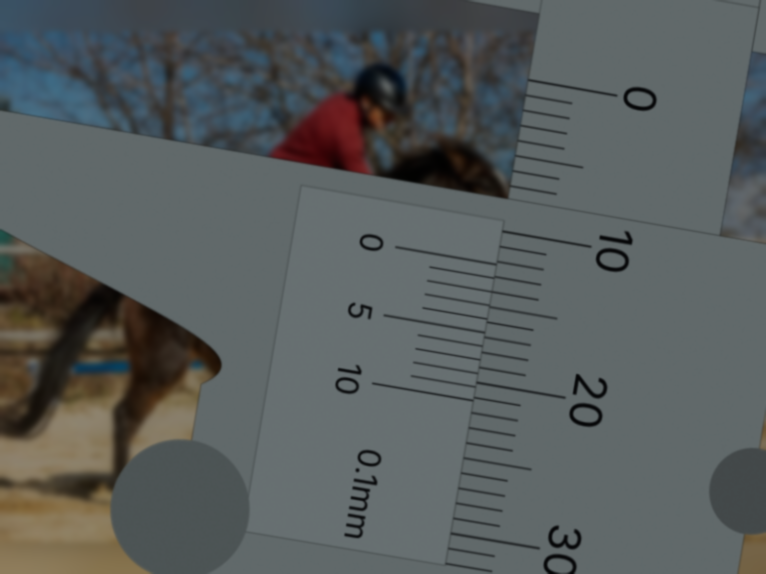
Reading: value=12.2 unit=mm
